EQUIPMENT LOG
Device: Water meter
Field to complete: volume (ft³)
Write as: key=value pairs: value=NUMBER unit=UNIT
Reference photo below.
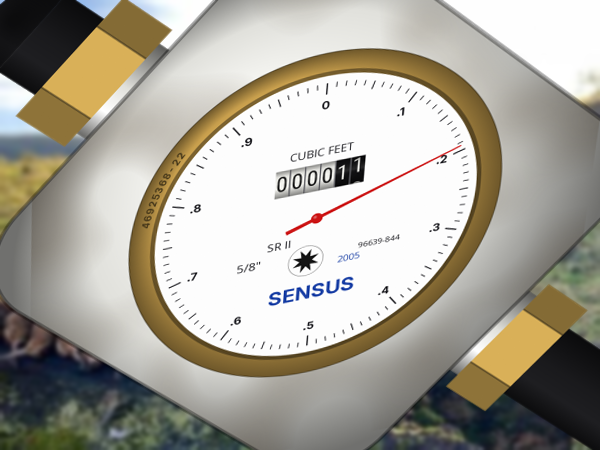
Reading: value=11.19 unit=ft³
